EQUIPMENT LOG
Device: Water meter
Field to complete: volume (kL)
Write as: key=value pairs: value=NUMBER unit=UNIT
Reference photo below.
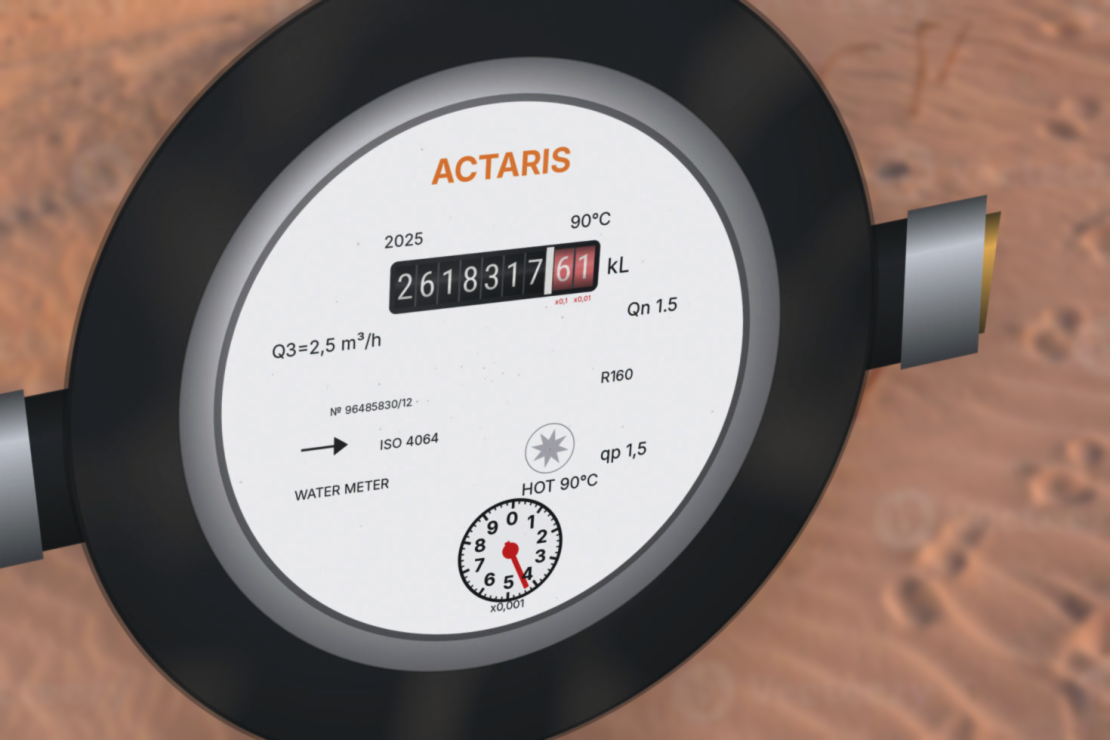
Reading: value=2618317.614 unit=kL
